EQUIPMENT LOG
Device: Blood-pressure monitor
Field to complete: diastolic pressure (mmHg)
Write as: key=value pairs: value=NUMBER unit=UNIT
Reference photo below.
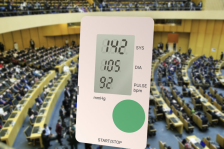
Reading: value=105 unit=mmHg
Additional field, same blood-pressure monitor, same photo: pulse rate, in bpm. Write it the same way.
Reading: value=92 unit=bpm
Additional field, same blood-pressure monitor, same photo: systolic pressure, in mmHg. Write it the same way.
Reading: value=142 unit=mmHg
